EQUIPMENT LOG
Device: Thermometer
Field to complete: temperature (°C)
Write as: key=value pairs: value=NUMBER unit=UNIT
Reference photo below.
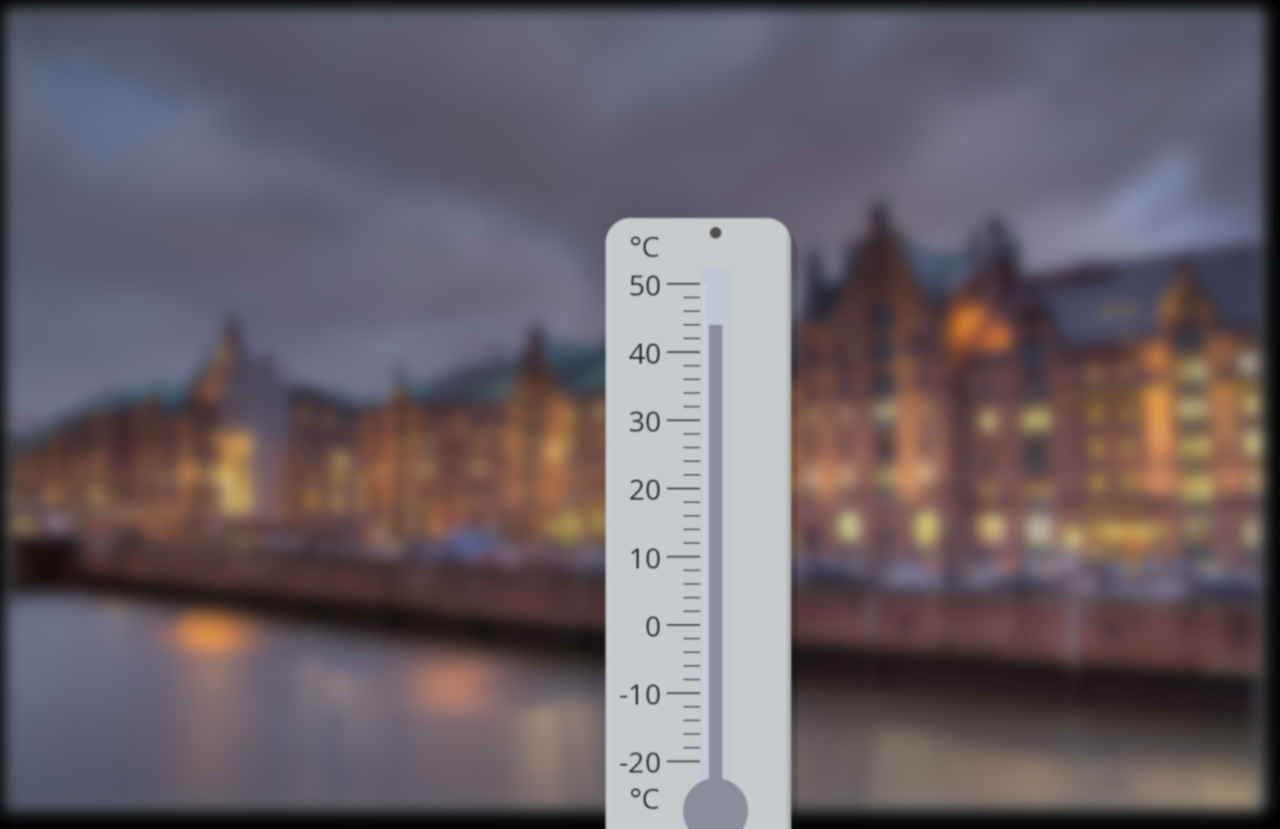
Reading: value=44 unit=°C
